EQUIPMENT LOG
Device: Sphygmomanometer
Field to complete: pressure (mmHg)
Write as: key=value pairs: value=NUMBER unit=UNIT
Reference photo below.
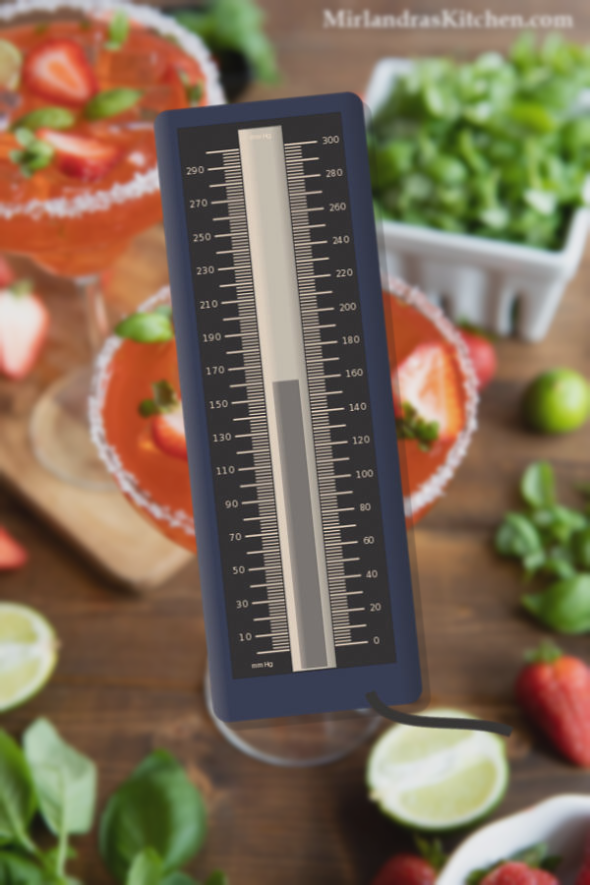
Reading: value=160 unit=mmHg
